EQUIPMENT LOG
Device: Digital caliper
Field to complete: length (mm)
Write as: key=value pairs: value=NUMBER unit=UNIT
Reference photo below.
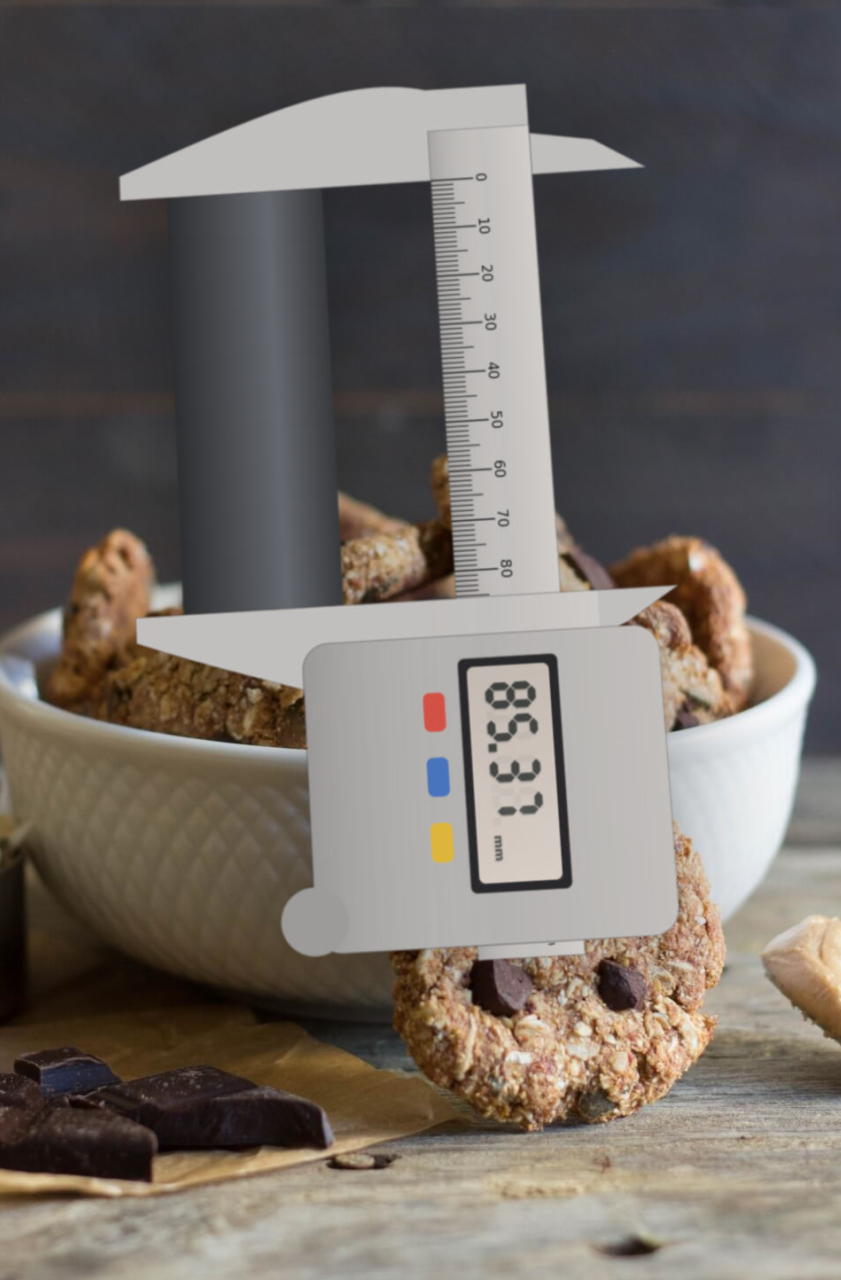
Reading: value=85.37 unit=mm
